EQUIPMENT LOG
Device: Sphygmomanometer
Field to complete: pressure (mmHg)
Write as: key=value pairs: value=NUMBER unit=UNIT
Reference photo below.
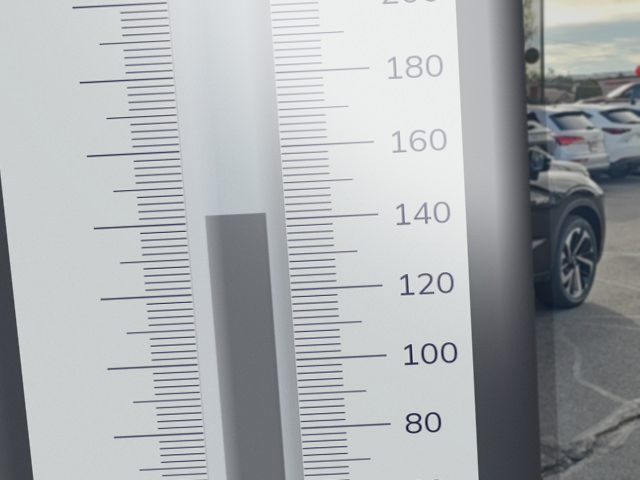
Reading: value=142 unit=mmHg
